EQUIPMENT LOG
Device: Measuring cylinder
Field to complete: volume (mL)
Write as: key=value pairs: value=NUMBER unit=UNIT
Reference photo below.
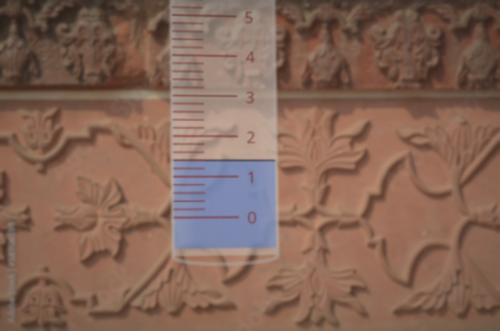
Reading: value=1.4 unit=mL
